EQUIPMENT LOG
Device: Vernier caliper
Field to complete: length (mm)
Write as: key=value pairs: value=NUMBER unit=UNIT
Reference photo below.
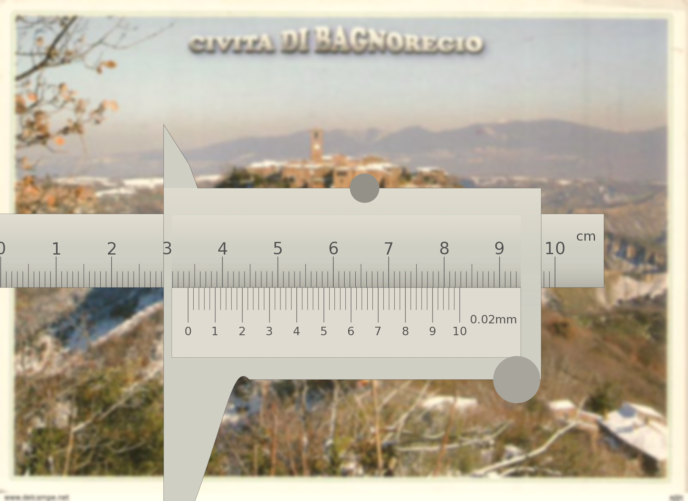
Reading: value=33.8 unit=mm
